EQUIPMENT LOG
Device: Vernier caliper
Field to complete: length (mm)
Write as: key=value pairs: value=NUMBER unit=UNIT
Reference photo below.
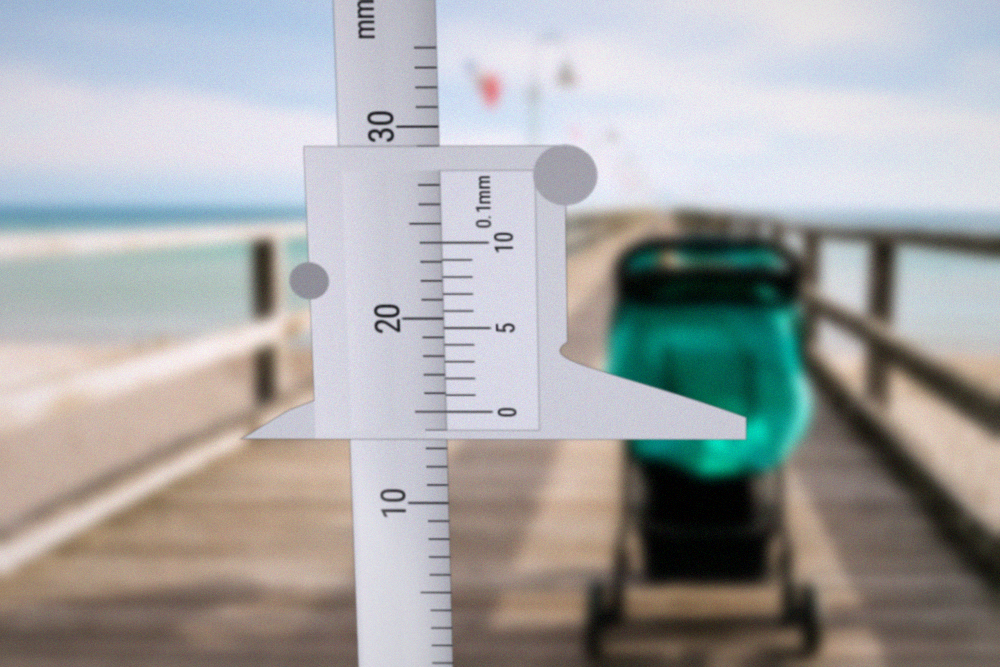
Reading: value=15.0 unit=mm
